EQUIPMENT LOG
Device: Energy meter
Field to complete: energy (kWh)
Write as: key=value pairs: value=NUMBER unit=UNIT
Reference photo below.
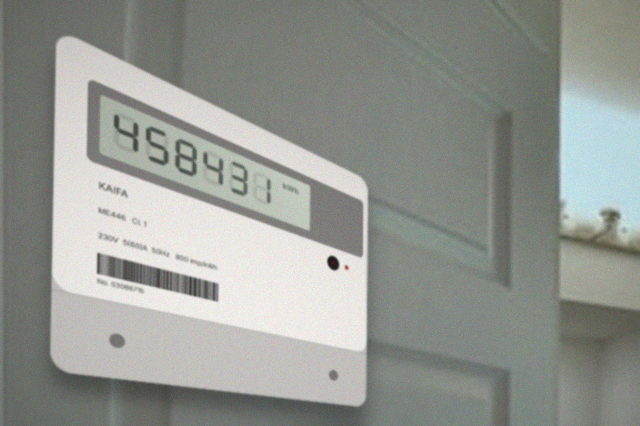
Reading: value=458431 unit=kWh
